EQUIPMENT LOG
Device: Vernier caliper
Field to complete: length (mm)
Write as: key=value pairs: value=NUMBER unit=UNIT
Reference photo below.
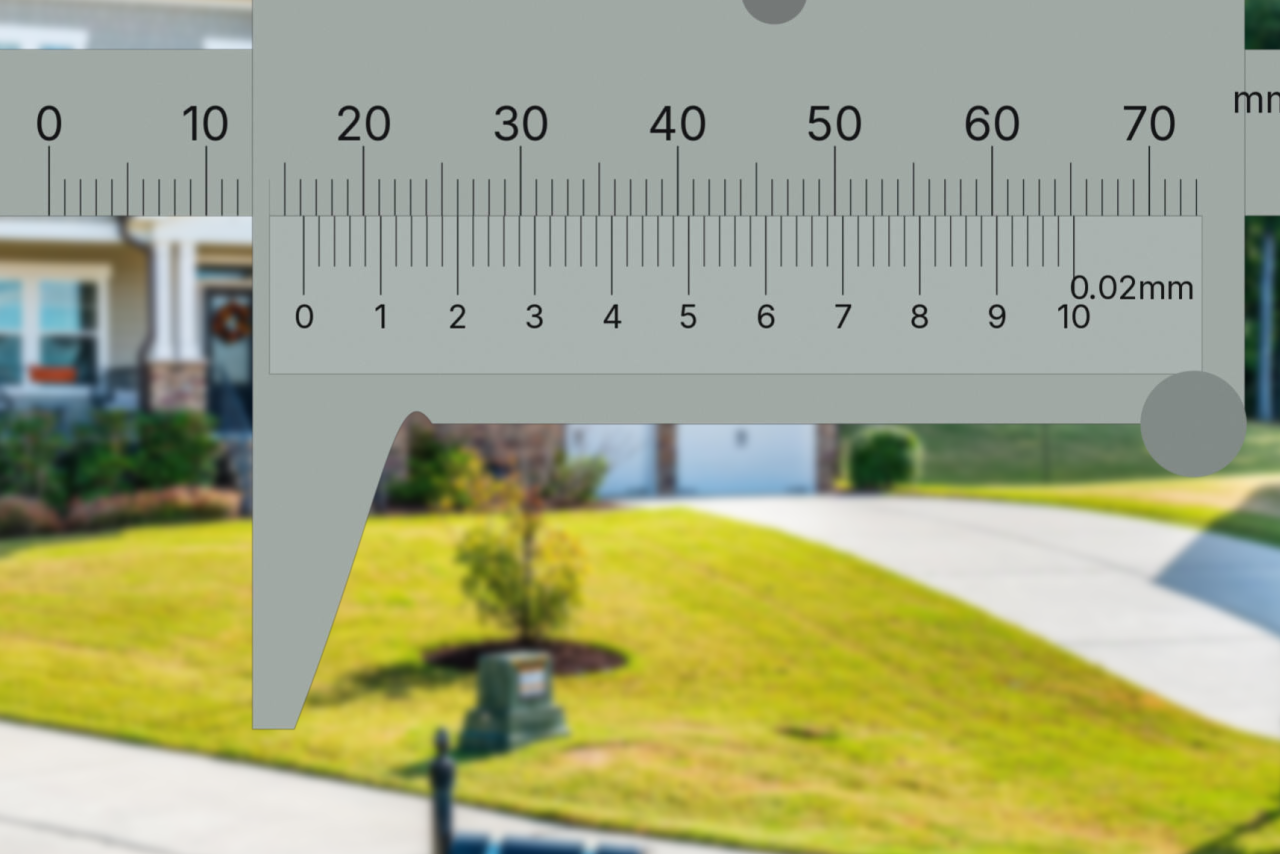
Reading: value=16.2 unit=mm
